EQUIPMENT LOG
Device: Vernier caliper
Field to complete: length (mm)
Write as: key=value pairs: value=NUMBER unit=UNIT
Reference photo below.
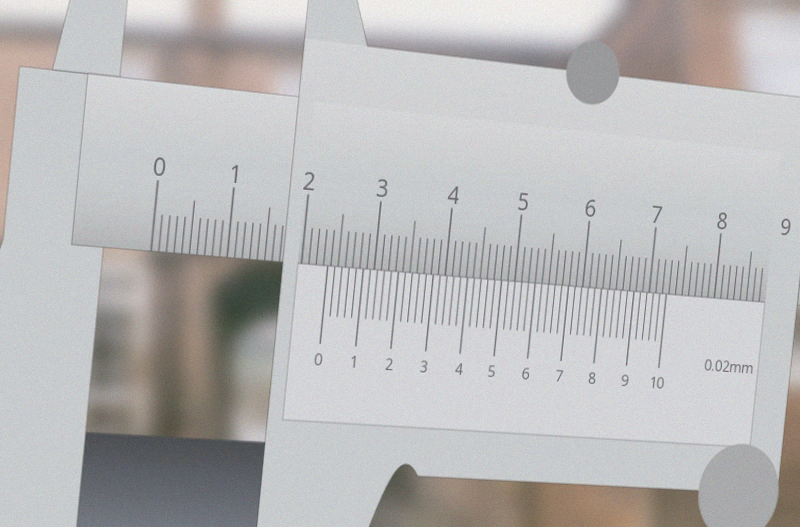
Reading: value=23.6 unit=mm
